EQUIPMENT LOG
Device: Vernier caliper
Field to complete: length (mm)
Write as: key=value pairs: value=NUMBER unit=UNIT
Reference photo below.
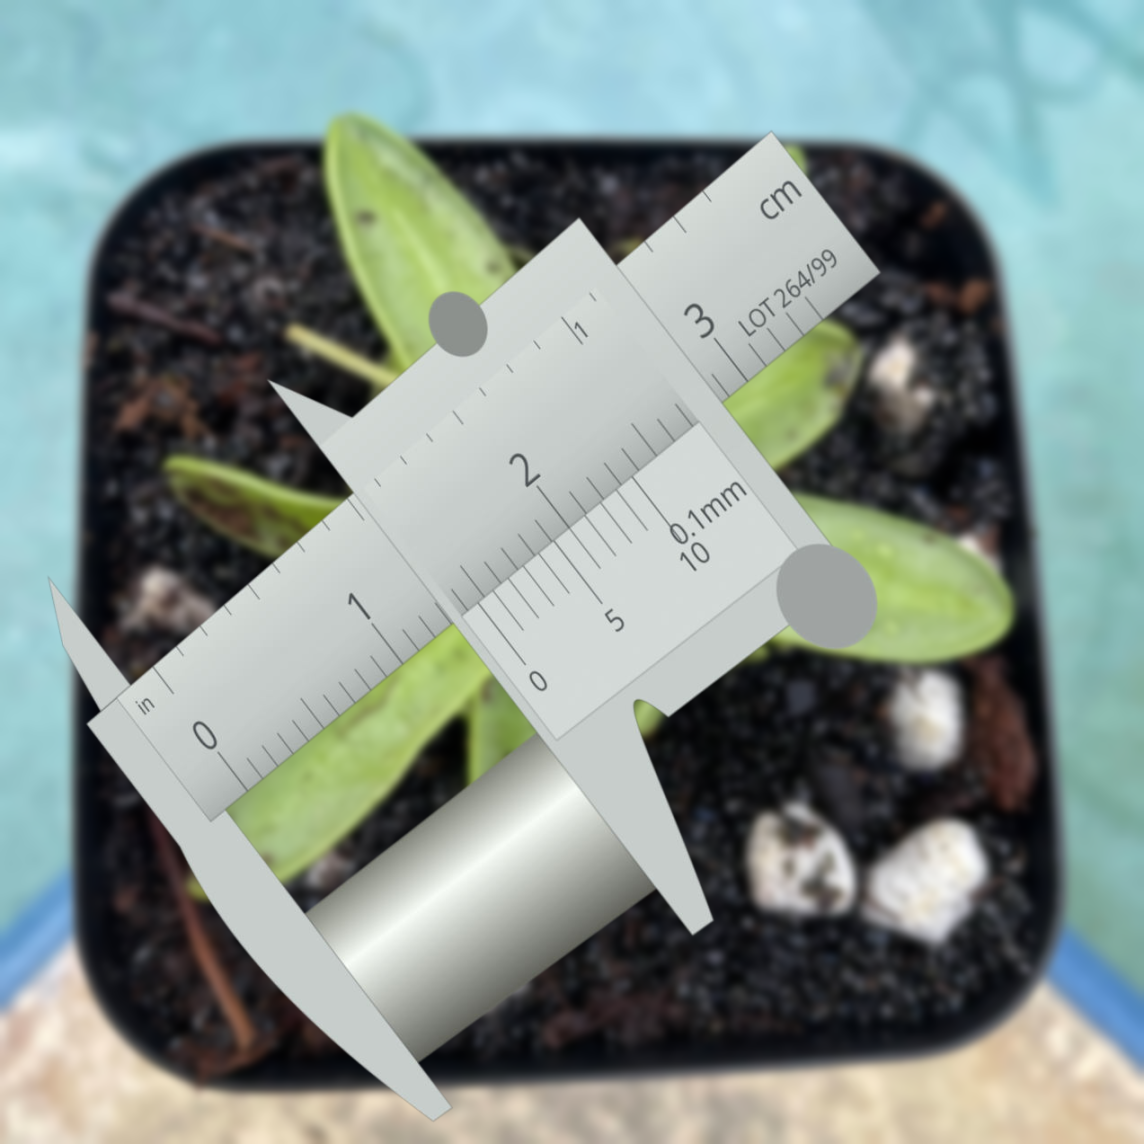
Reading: value=14.6 unit=mm
